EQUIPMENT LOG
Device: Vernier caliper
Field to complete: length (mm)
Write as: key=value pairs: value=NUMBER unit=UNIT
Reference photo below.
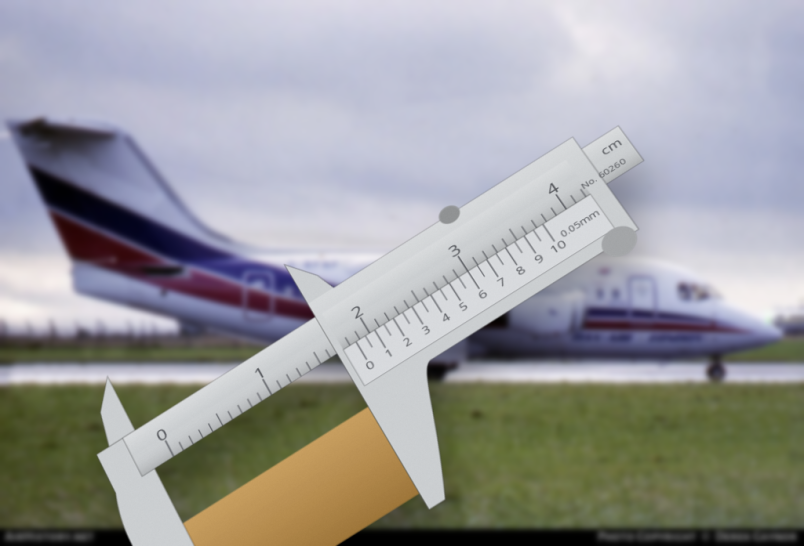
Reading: value=18.6 unit=mm
